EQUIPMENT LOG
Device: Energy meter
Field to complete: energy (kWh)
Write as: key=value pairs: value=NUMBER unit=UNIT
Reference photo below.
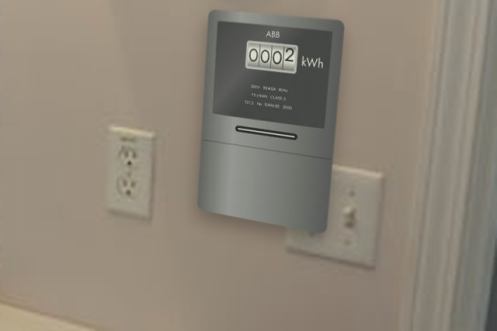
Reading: value=2 unit=kWh
